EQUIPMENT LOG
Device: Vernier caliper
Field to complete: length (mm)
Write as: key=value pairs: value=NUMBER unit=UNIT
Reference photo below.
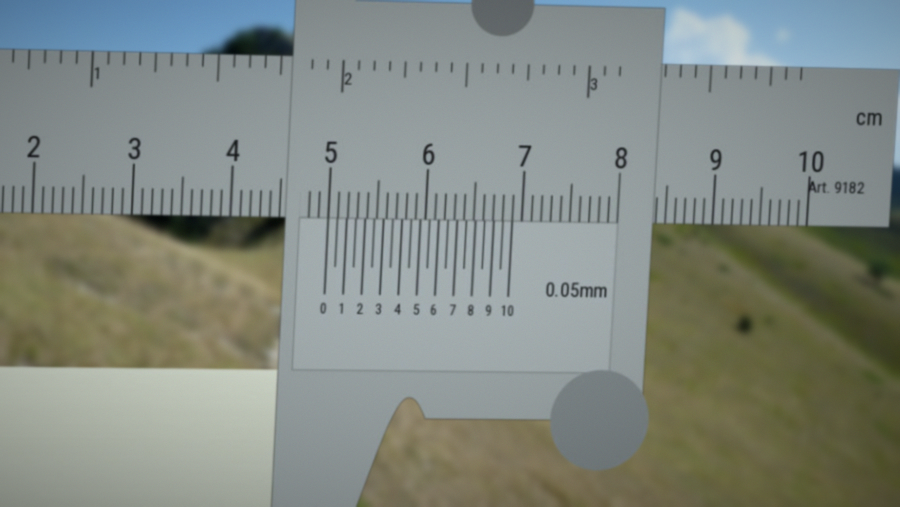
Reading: value=50.0 unit=mm
